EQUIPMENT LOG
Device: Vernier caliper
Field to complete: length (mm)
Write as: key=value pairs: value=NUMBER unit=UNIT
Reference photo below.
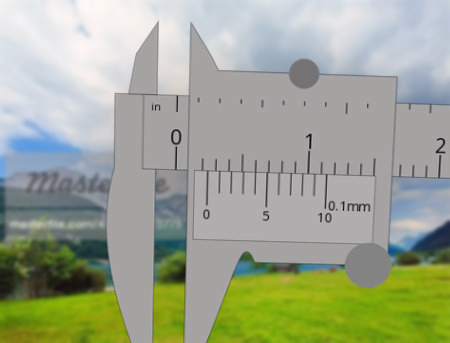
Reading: value=2.4 unit=mm
